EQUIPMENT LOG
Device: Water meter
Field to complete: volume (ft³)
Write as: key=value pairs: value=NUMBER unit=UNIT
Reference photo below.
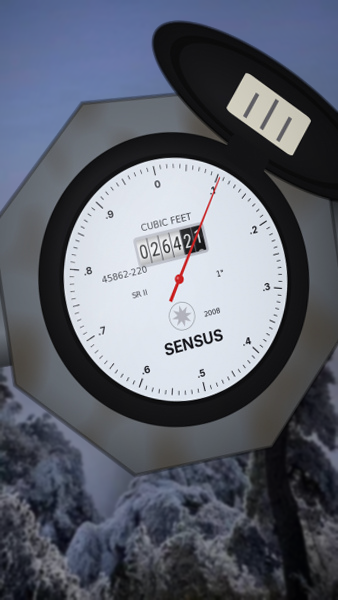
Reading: value=26421.10 unit=ft³
